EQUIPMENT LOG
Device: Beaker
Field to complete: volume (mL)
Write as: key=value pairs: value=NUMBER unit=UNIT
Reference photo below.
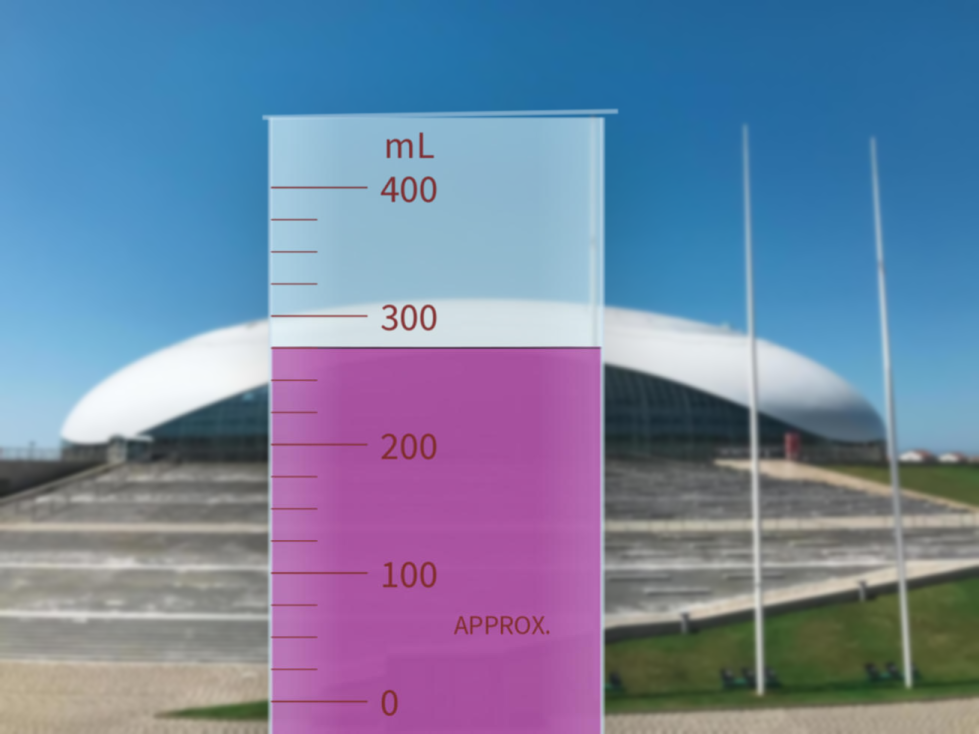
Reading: value=275 unit=mL
